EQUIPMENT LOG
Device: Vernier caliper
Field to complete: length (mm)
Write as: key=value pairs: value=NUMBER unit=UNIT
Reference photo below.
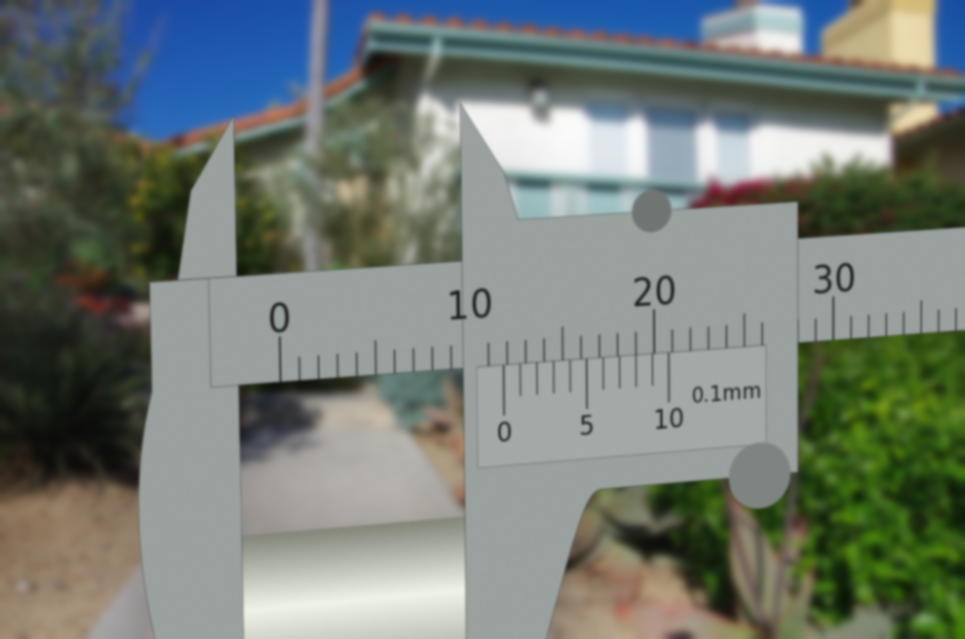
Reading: value=11.8 unit=mm
